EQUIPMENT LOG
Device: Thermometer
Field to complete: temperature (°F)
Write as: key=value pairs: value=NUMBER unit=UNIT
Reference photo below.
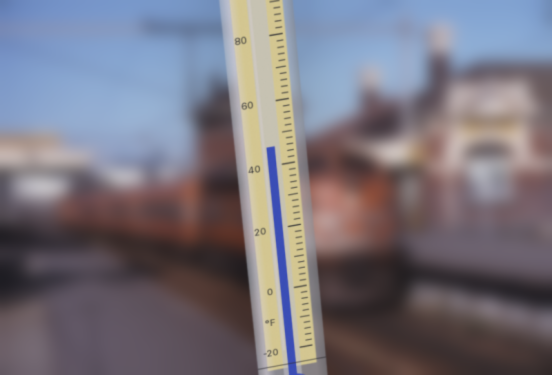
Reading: value=46 unit=°F
